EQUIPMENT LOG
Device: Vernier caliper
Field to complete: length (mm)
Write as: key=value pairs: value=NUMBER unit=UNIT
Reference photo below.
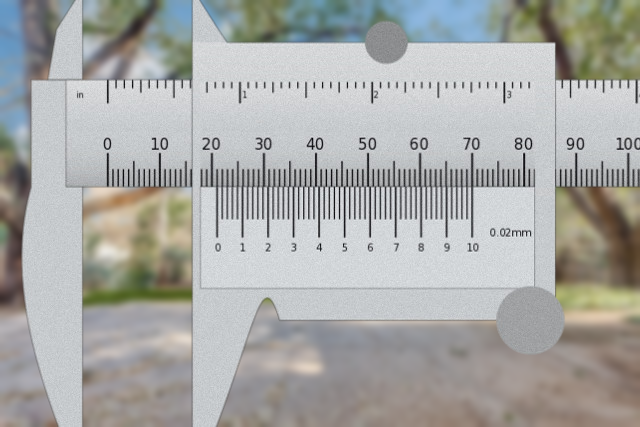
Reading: value=21.0 unit=mm
